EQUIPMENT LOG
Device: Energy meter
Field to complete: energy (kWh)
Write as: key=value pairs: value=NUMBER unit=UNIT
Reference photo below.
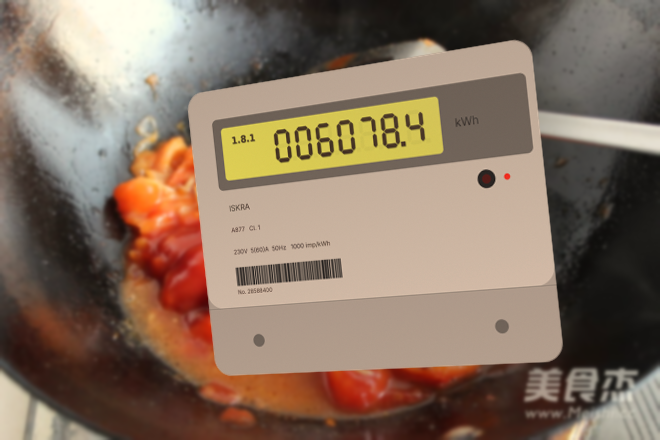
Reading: value=6078.4 unit=kWh
